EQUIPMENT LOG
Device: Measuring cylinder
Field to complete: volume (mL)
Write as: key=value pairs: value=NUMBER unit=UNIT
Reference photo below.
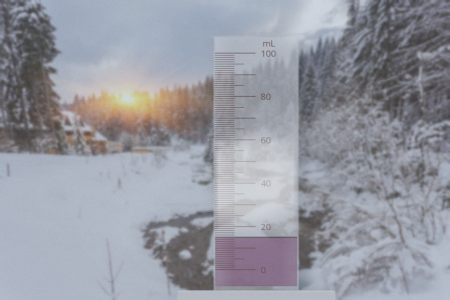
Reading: value=15 unit=mL
